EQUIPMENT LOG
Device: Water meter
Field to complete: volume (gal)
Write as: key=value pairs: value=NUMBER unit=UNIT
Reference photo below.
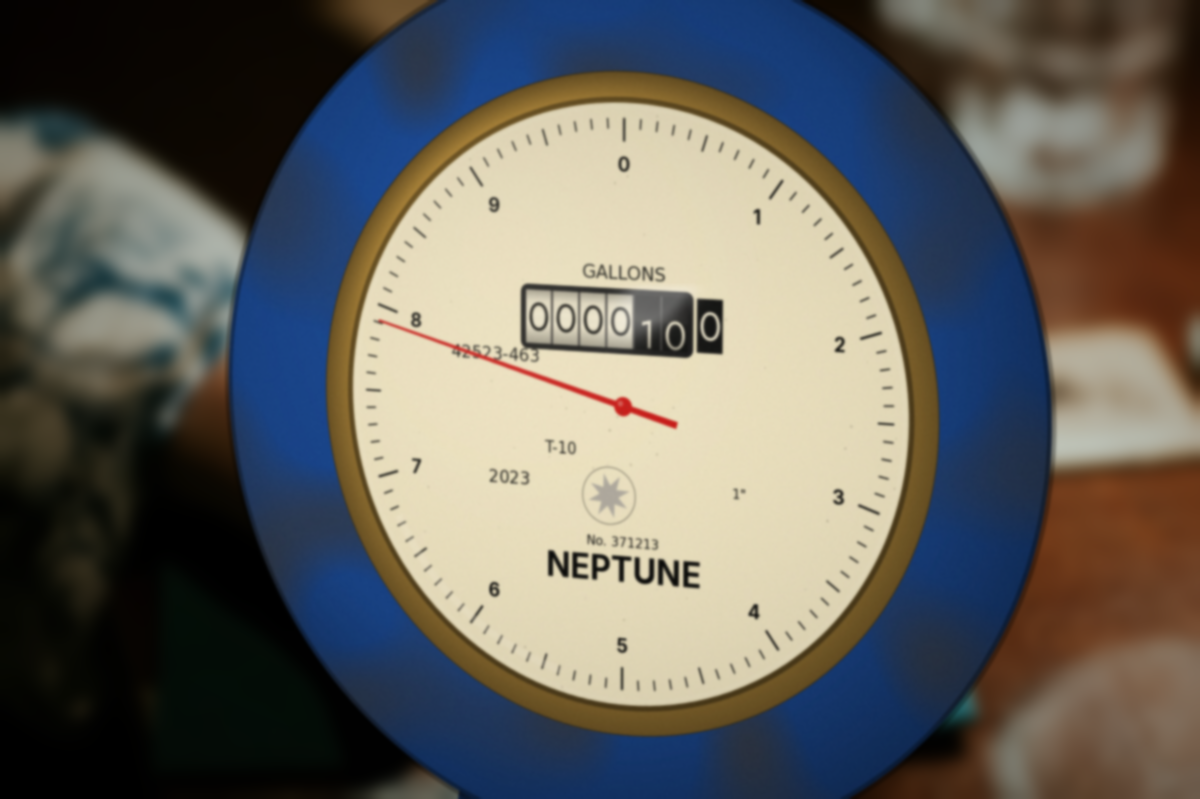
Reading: value=97.9 unit=gal
